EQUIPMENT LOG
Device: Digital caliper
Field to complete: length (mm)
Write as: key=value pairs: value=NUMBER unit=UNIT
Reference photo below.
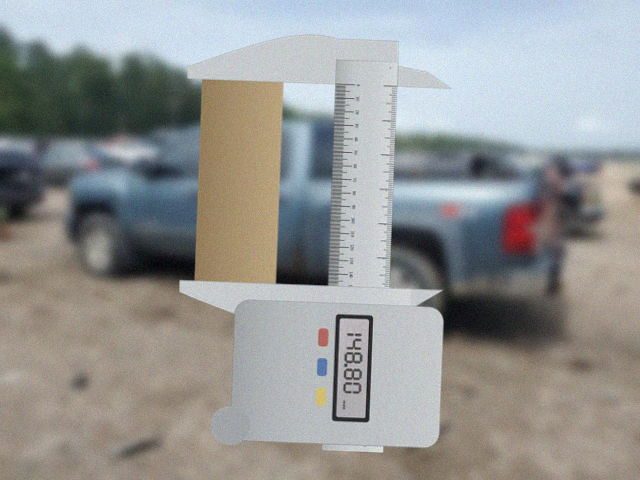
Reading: value=148.80 unit=mm
